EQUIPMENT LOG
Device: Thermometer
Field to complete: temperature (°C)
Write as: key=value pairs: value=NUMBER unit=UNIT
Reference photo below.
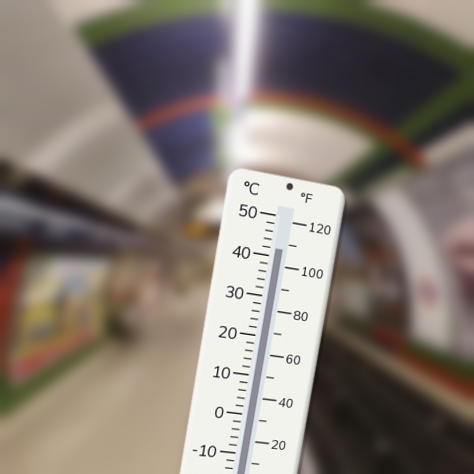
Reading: value=42 unit=°C
